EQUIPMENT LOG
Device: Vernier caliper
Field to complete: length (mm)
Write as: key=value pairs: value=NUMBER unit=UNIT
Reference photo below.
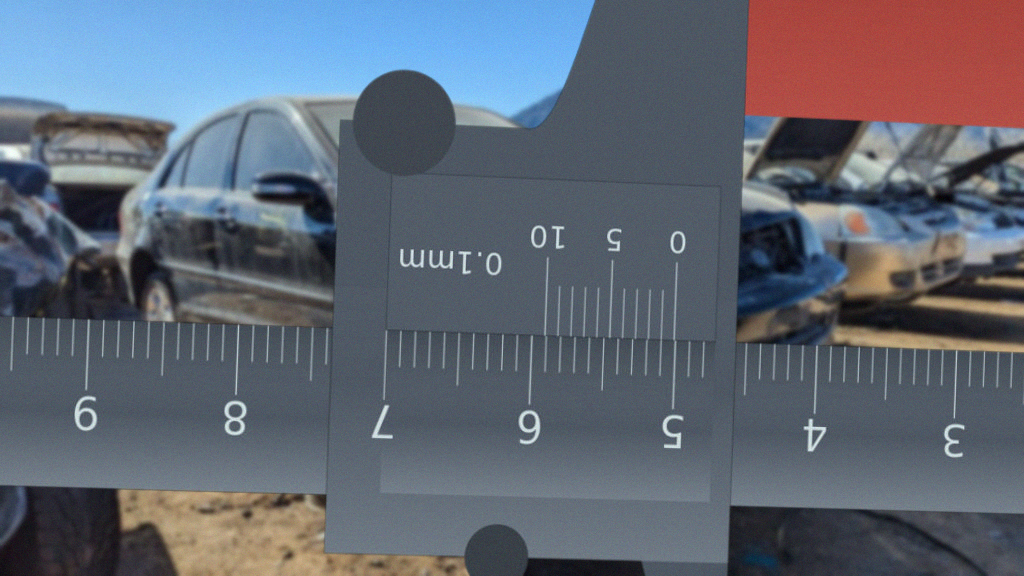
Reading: value=50.1 unit=mm
